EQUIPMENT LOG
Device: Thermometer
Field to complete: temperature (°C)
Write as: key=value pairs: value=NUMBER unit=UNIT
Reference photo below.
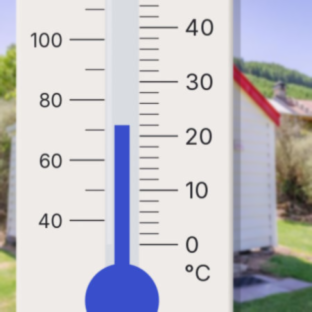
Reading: value=22 unit=°C
